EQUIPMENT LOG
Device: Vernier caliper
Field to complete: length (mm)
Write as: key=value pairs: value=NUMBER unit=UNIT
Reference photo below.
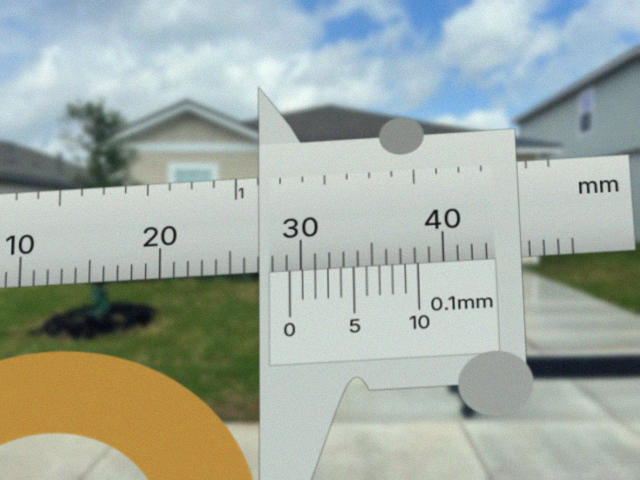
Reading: value=29.2 unit=mm
